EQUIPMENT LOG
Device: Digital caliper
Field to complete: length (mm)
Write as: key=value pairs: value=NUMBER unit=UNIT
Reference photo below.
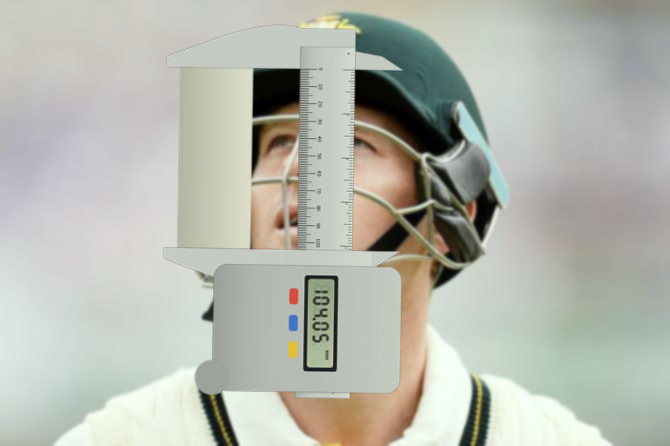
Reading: value=104.05 unit=mm
